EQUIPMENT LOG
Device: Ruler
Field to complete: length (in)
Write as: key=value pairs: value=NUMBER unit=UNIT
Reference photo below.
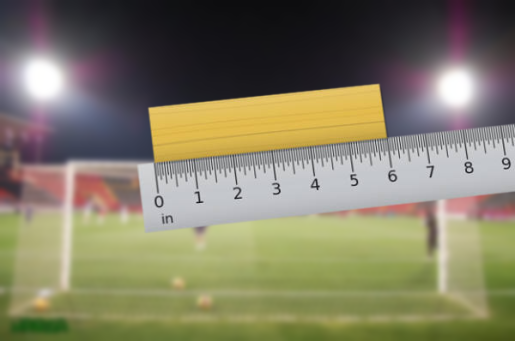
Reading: value=6 unit=in
